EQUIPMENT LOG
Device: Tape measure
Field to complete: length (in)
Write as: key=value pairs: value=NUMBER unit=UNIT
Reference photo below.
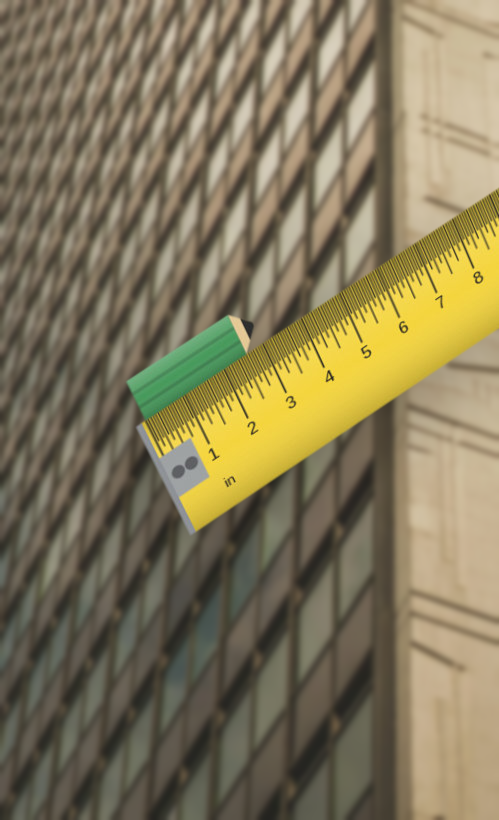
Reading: value=3 unit=in
